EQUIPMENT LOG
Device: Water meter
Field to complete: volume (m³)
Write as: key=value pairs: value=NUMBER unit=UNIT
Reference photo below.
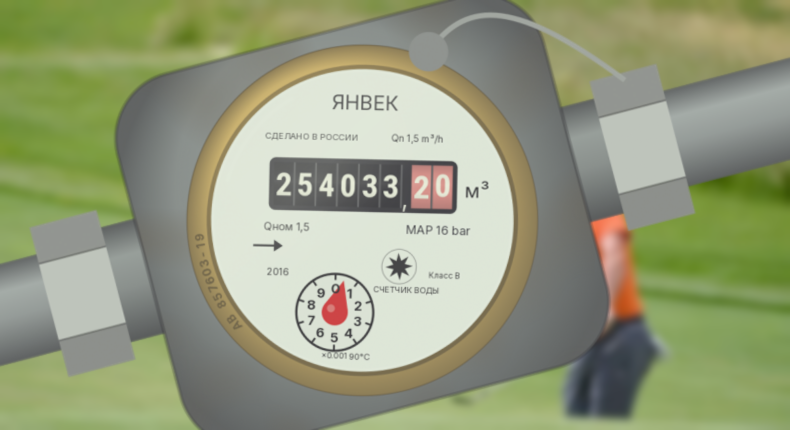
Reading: value=254033.200 unit=m³
